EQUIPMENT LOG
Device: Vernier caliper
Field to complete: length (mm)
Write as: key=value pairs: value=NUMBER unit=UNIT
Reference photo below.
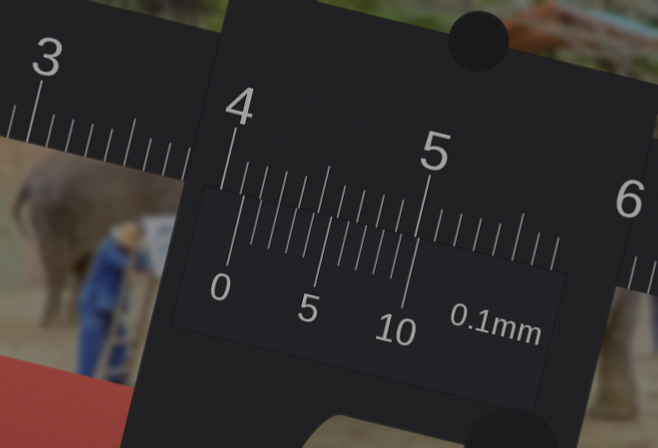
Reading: value=41.2 unit=mm
